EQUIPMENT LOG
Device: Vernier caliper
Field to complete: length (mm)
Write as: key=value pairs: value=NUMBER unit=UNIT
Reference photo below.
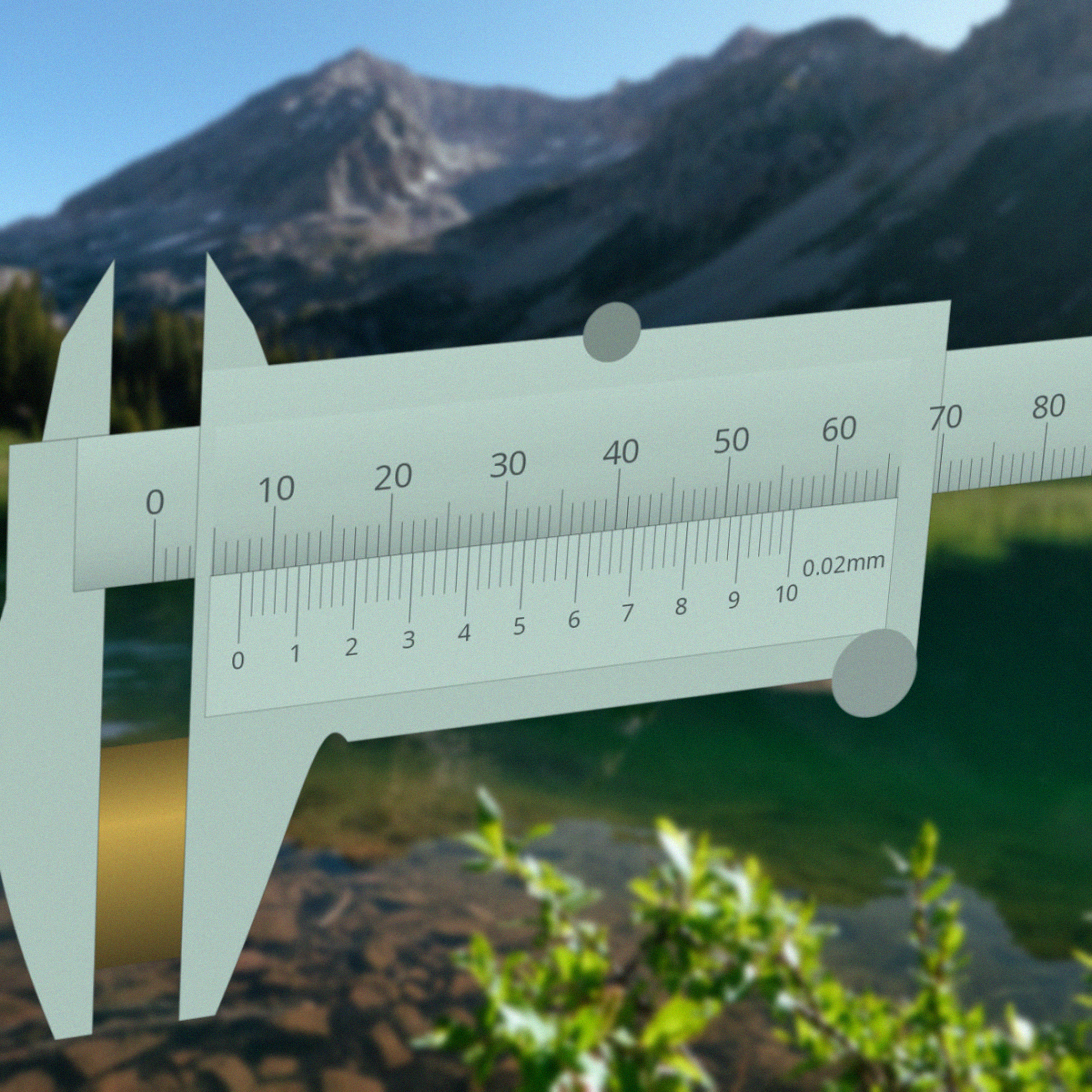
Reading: value=7.4 unit=mm
